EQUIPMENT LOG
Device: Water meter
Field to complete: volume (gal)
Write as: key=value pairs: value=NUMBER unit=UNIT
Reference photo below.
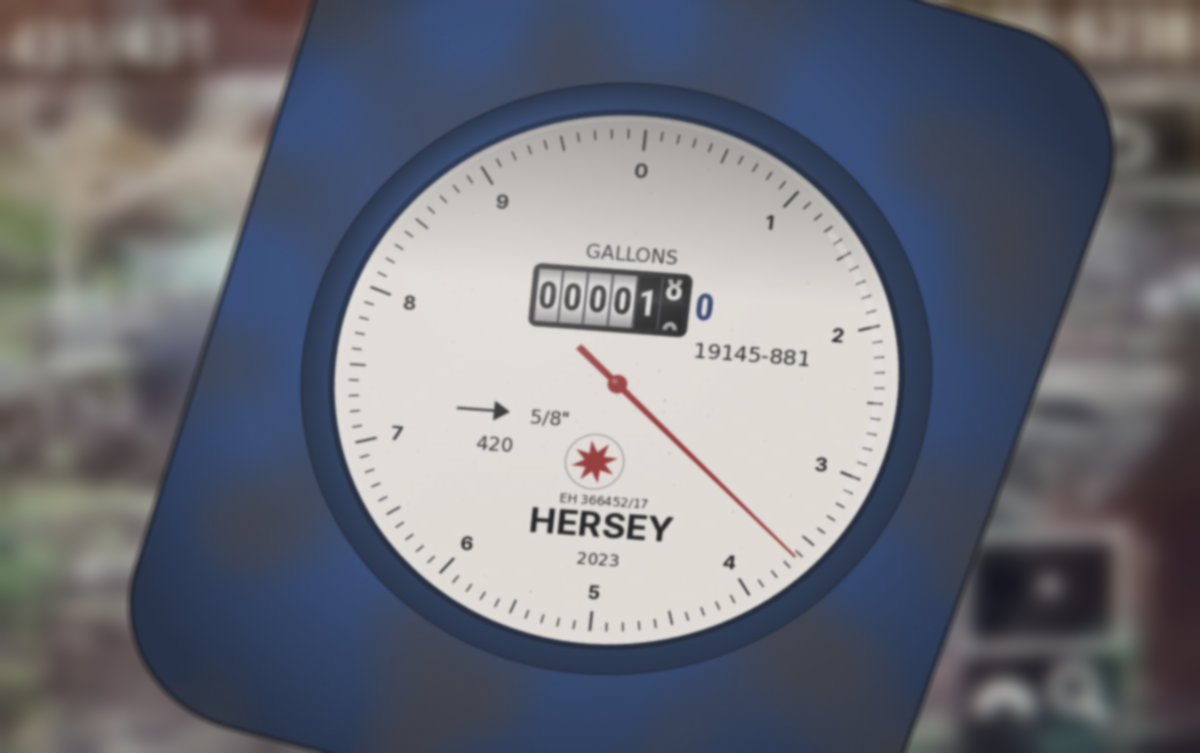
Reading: value=183.6 unit=gal
